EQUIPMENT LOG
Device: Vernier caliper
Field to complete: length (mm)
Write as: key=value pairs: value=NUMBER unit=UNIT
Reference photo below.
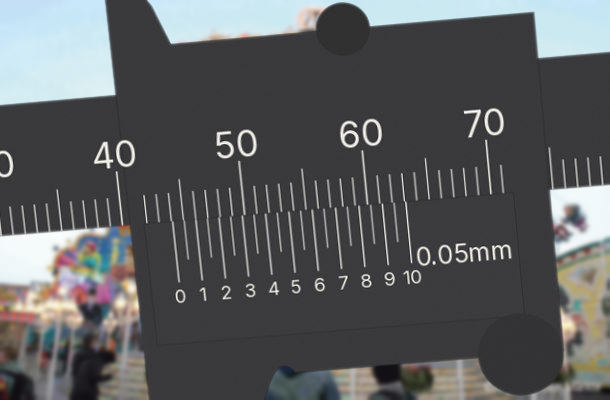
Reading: value=44.1 unit=mm
